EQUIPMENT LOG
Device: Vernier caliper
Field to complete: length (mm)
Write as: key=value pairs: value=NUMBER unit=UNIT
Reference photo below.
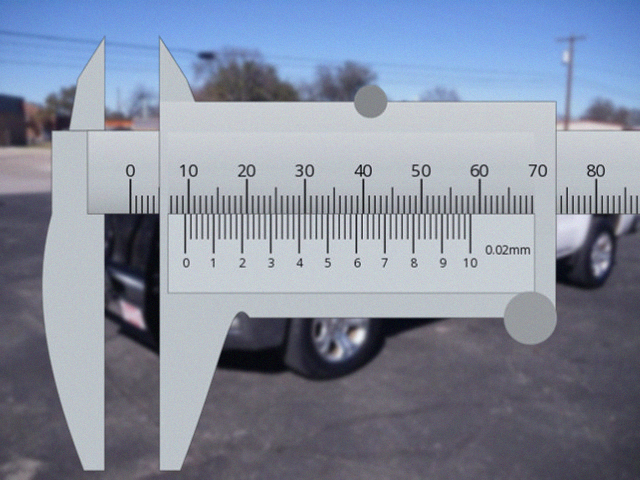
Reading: value=9.4 unit=mm
